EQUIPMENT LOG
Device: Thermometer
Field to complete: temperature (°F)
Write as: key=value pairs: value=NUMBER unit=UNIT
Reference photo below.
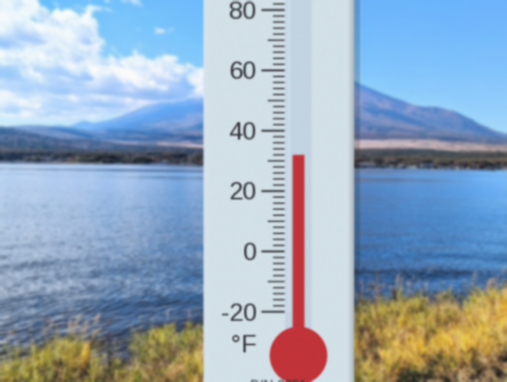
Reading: value=32 unit=°F
